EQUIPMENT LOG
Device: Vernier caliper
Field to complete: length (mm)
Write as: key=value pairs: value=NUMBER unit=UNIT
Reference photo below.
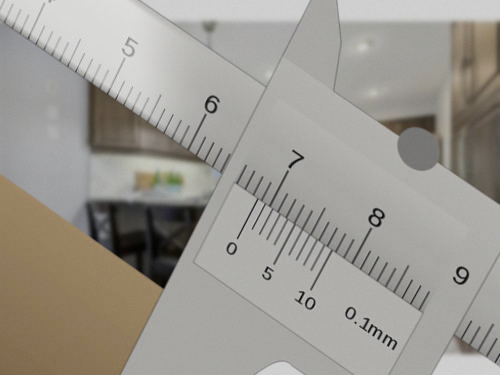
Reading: value=68.6 unit=mm
